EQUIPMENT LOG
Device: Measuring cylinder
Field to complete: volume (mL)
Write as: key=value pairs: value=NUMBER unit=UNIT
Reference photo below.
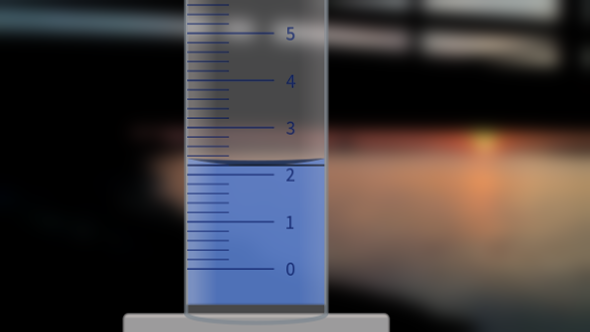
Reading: value=2.2 unit=mL
